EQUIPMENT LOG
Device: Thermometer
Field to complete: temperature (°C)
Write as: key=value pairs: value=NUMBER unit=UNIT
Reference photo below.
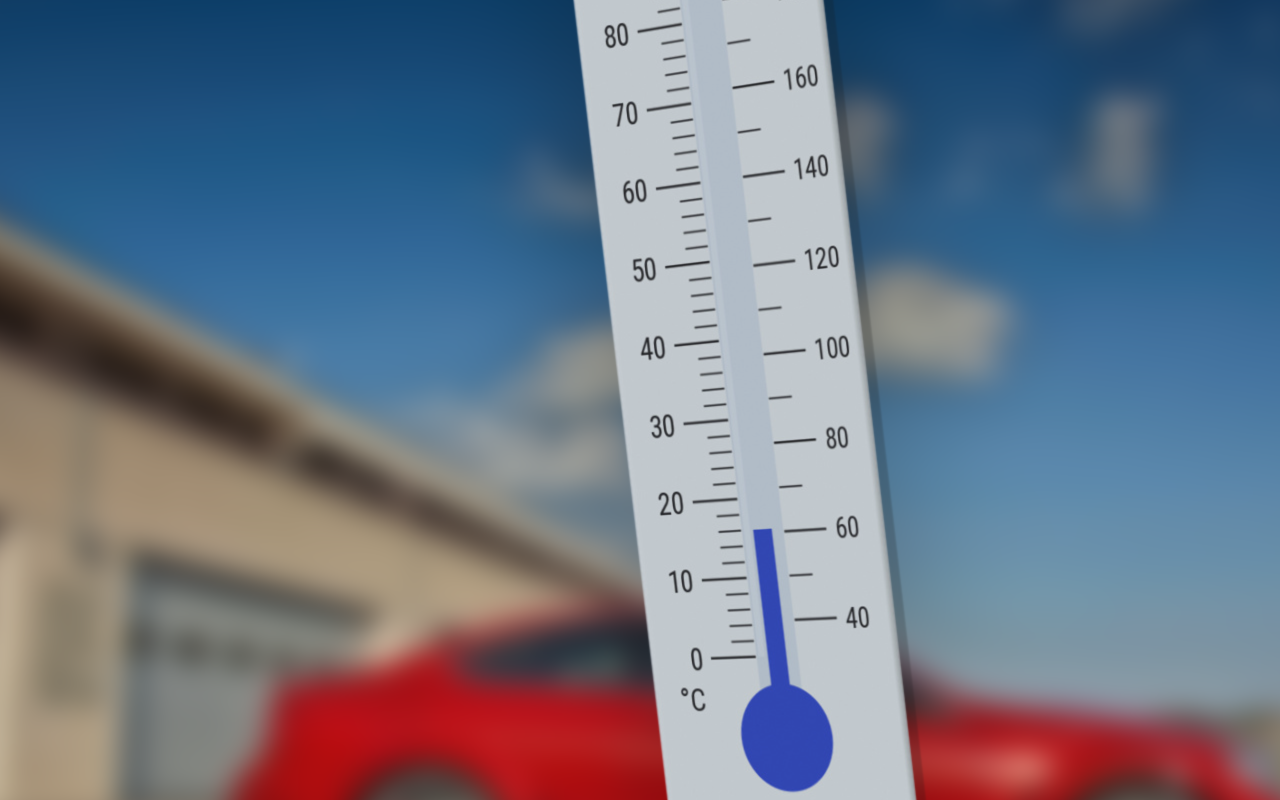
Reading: value=16 unit=°C
